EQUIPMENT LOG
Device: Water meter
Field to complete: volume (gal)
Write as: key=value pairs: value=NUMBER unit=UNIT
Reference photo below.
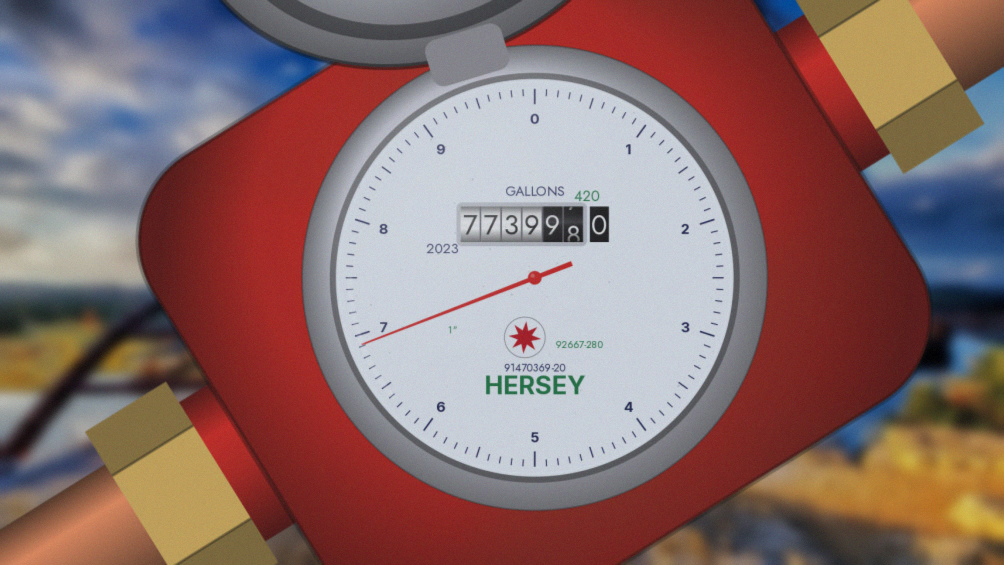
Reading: value=7739976.9 unit=gal
